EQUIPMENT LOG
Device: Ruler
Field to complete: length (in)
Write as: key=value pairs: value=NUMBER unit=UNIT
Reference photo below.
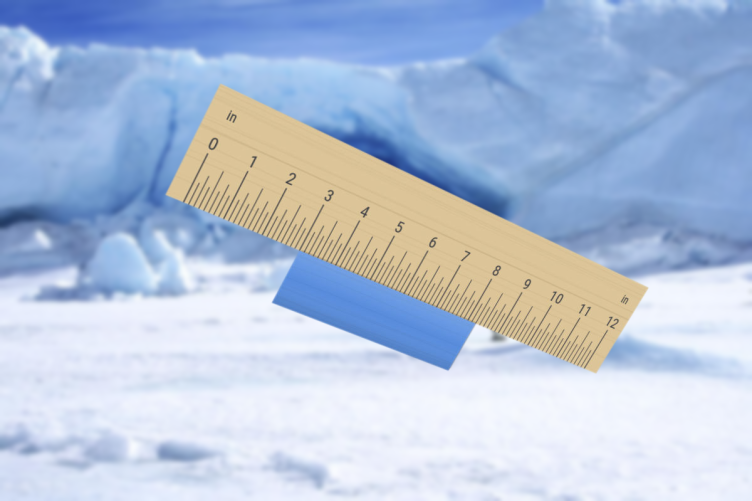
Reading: value=5.25 unit=in
